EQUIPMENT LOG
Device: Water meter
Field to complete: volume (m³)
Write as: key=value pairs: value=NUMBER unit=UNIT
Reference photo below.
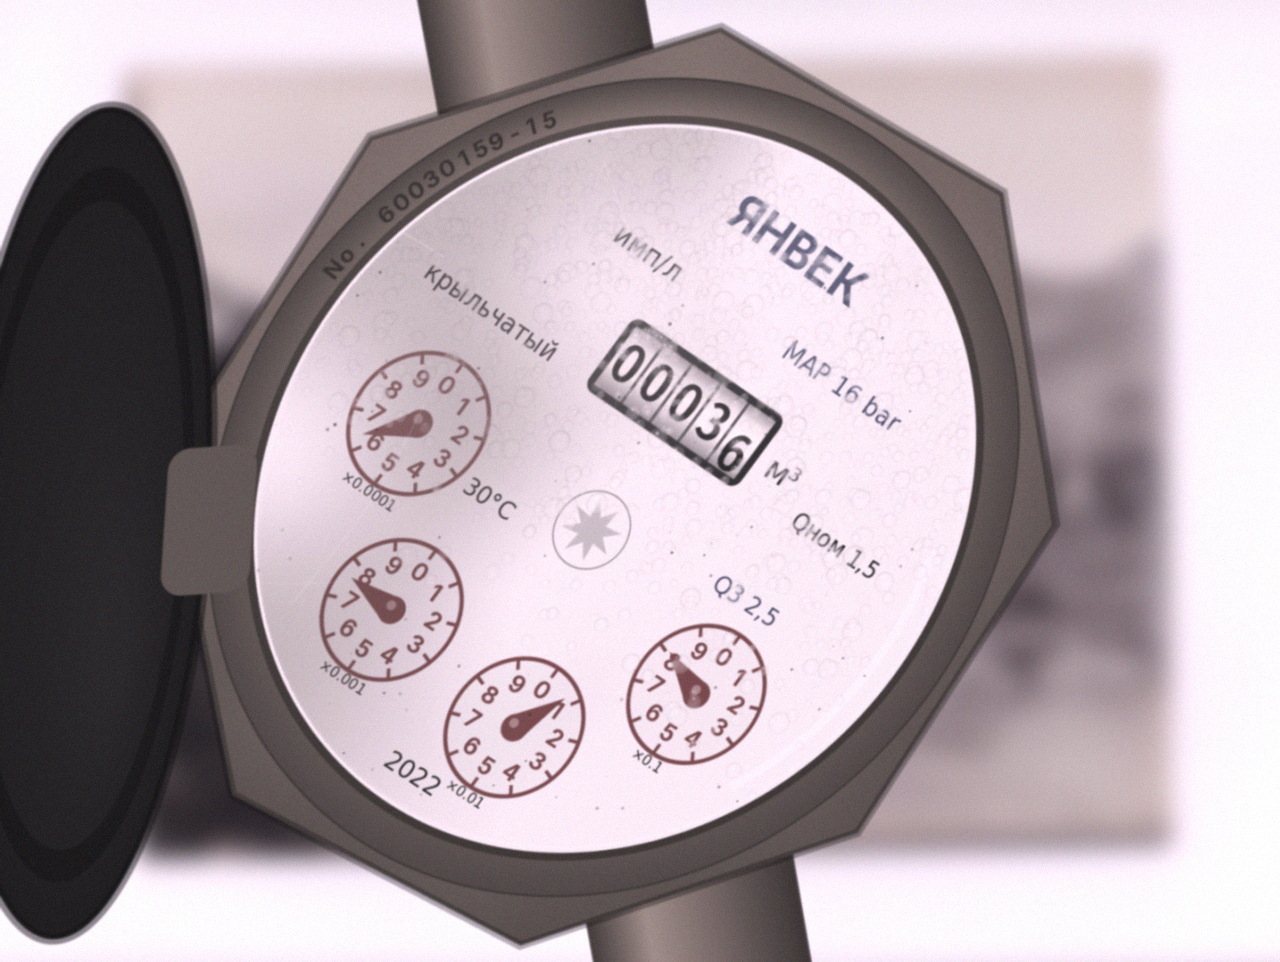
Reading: value=35.8076 unit=m³
